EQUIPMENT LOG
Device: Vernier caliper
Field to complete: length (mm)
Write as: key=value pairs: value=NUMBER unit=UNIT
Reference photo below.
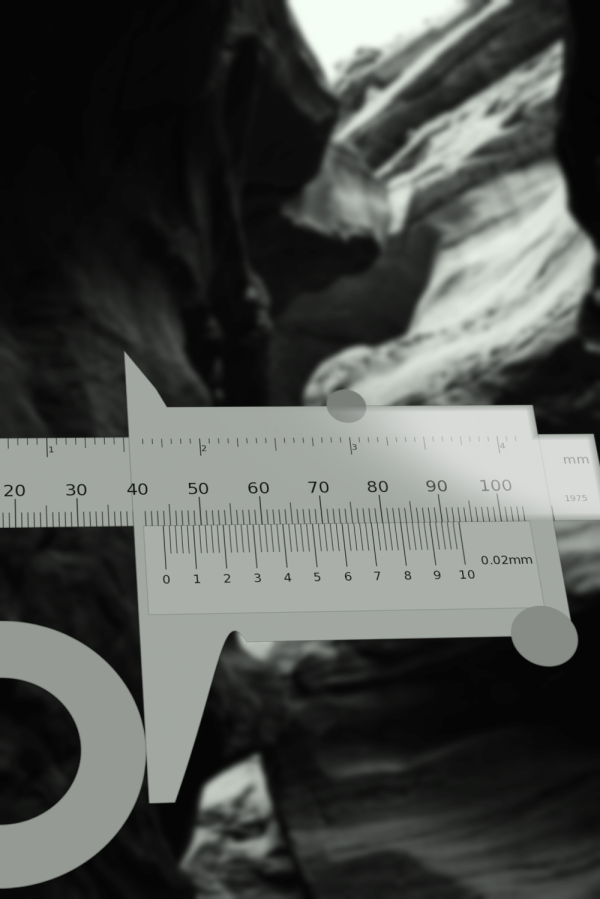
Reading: value=43.8 unit=mm
